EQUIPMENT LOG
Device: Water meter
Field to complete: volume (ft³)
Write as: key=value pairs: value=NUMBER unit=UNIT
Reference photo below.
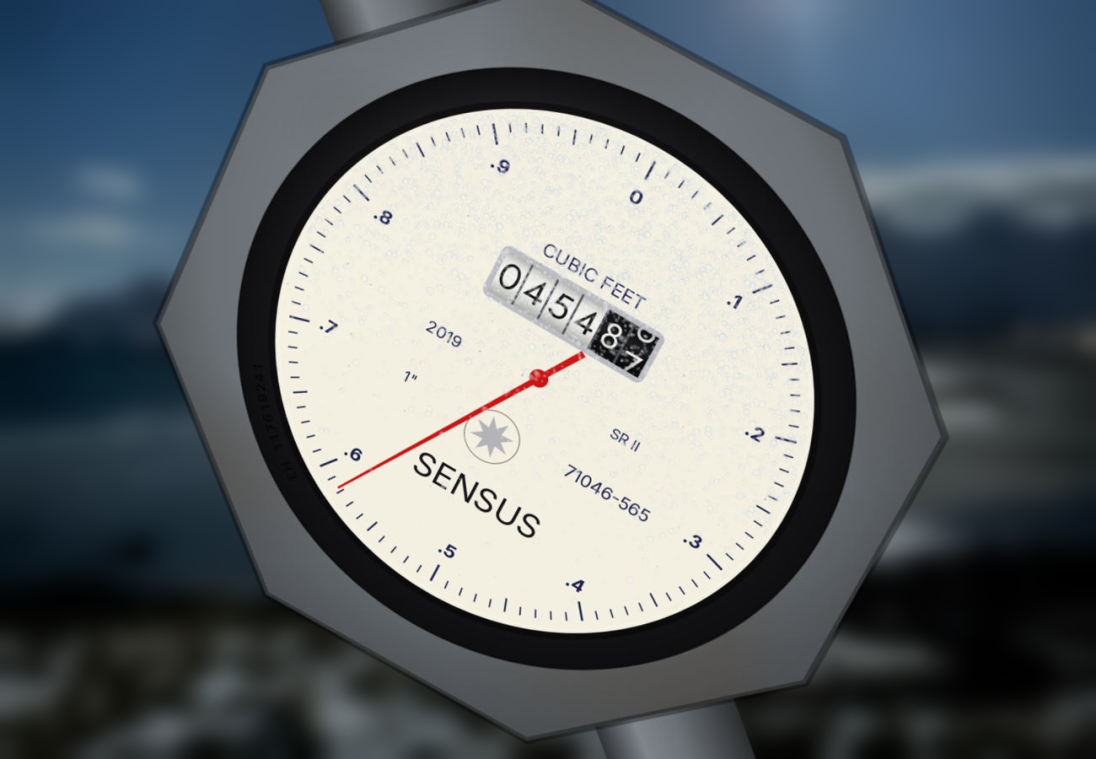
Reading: value=45486.58 unit=ft³
